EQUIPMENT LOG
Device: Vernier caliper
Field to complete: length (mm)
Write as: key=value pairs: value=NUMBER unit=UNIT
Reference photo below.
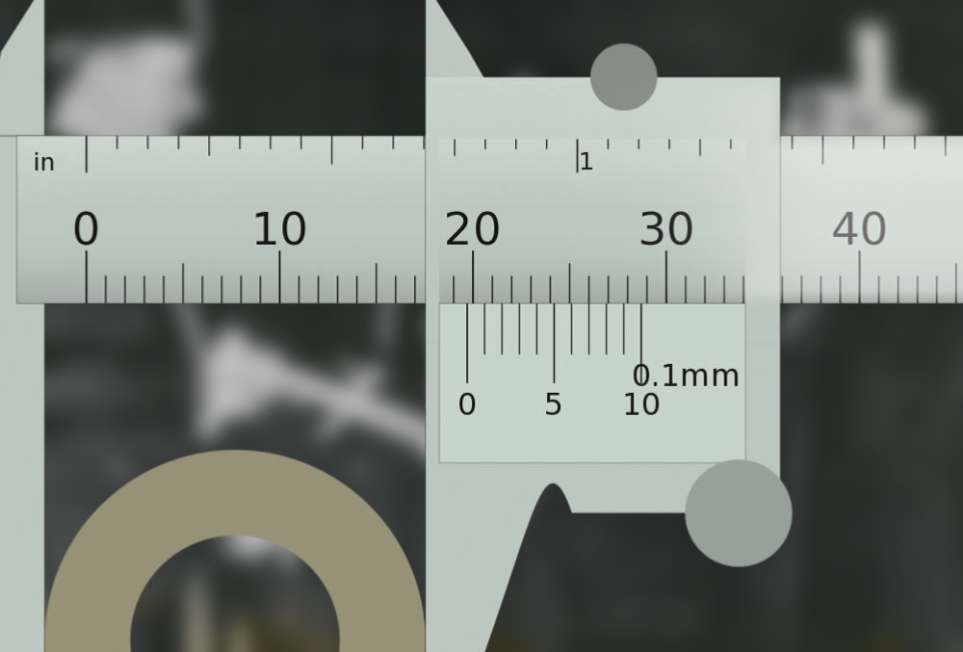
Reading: value=19.7 unit=mm
